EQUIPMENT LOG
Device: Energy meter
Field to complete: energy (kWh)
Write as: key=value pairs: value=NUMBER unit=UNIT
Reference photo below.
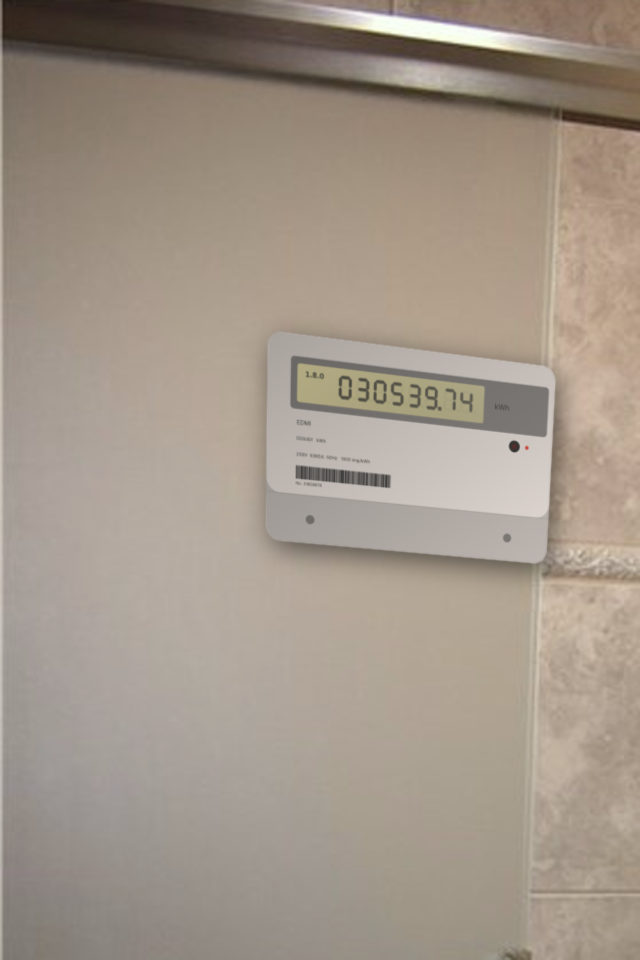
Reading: value=30539.74 unit=kWh
